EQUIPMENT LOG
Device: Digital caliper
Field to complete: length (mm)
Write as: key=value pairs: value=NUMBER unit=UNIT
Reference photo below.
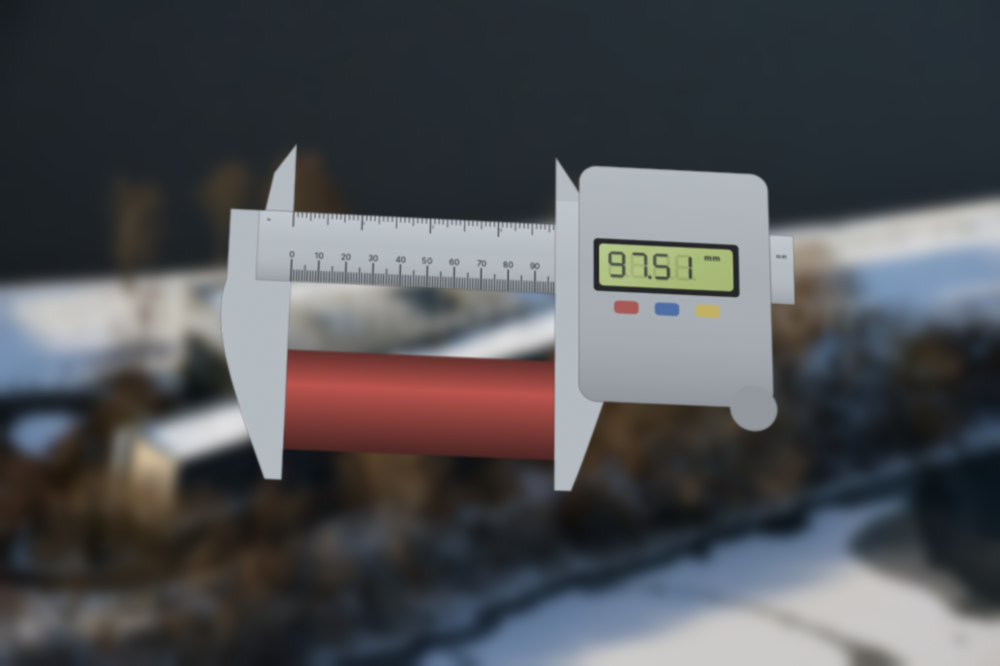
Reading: value=97.51 unit=mm
